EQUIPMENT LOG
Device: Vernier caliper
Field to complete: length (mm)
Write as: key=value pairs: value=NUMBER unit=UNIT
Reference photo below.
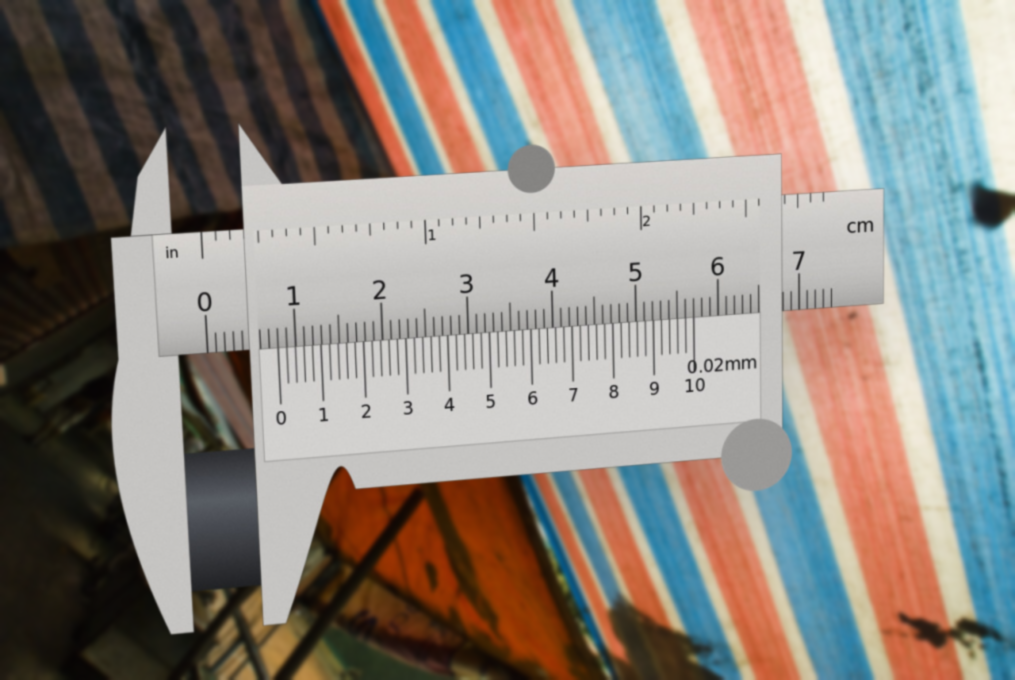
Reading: value=8.0 unit=mm
